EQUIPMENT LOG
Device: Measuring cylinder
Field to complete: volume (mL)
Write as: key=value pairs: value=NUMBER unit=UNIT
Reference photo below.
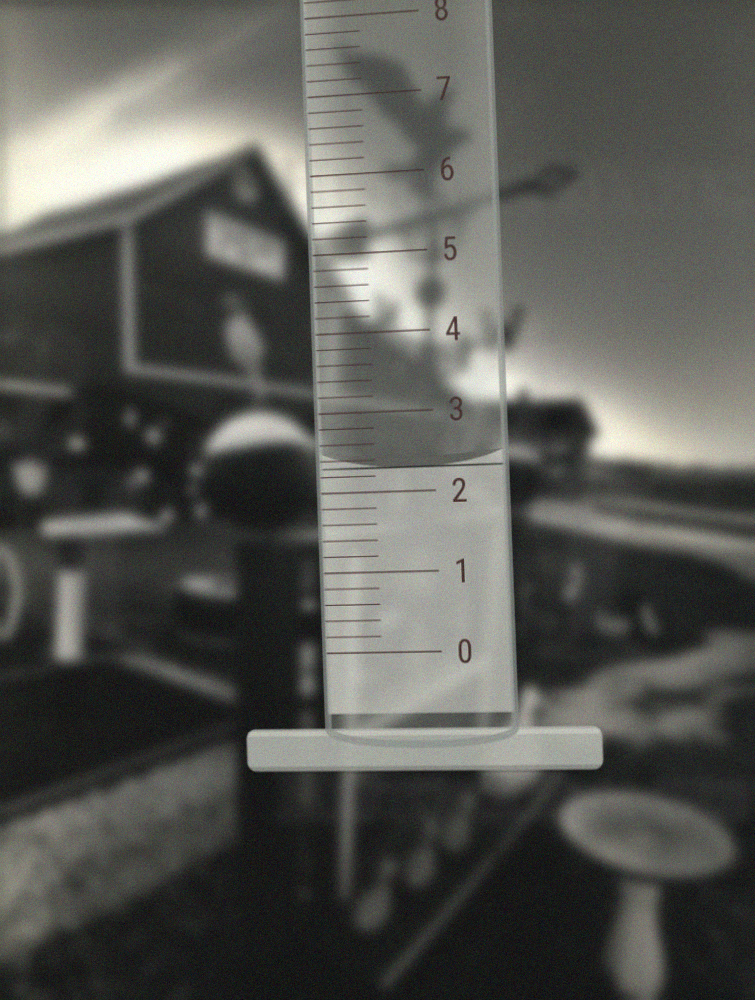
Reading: value=2.3 unit=mL
